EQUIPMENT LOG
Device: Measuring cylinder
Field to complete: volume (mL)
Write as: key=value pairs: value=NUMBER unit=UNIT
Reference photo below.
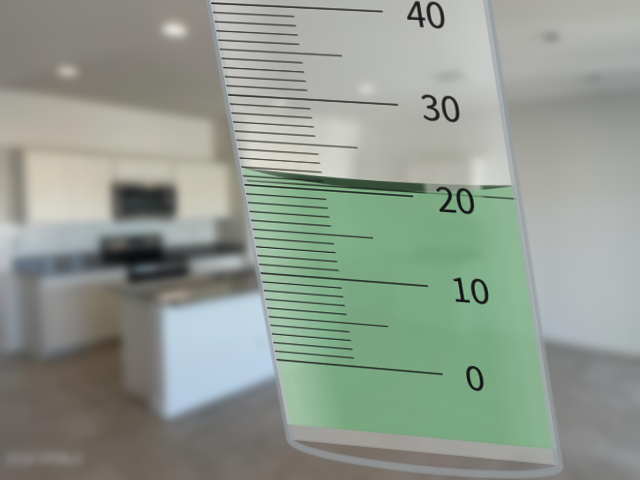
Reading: value=20.5 unit=mL
